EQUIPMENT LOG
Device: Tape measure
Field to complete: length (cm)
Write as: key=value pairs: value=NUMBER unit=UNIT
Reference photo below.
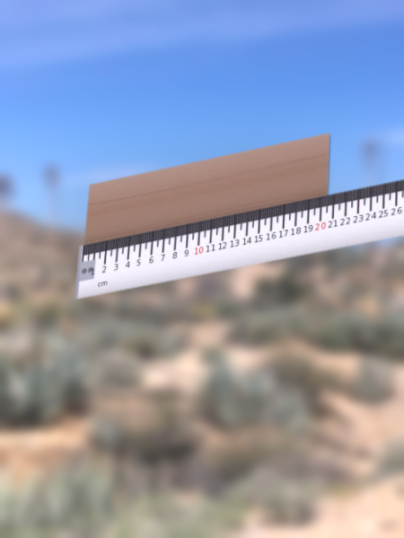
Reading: value=20.5 unit=cm
